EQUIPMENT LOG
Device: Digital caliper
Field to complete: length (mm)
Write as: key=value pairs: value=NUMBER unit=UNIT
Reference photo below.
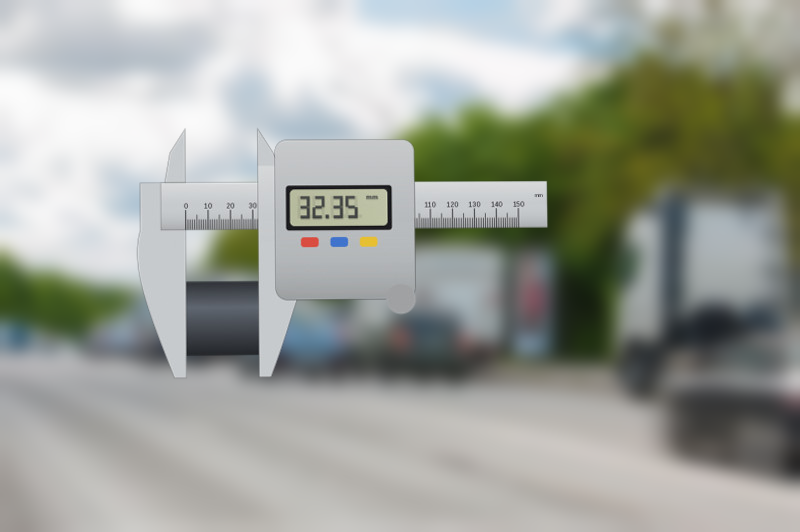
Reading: value=32.35 unit=mm
